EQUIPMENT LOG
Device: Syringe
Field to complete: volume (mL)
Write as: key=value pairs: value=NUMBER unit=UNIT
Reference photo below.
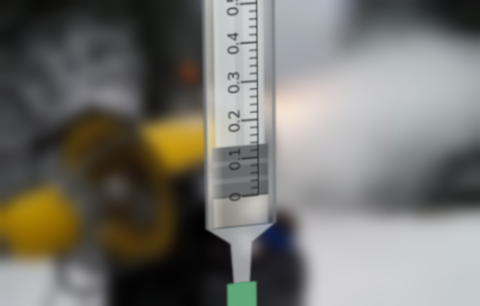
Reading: value=0 unit=mL
